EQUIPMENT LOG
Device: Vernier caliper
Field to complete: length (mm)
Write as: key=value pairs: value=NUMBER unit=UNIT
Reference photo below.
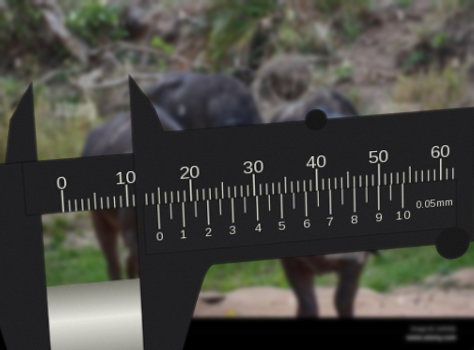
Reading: value=14.8 unit=mm
